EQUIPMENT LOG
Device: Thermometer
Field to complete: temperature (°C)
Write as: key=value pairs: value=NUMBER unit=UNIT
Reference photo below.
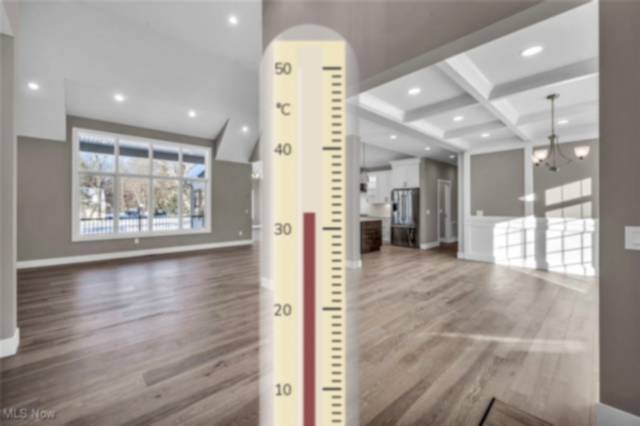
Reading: value=32 unit=°C
